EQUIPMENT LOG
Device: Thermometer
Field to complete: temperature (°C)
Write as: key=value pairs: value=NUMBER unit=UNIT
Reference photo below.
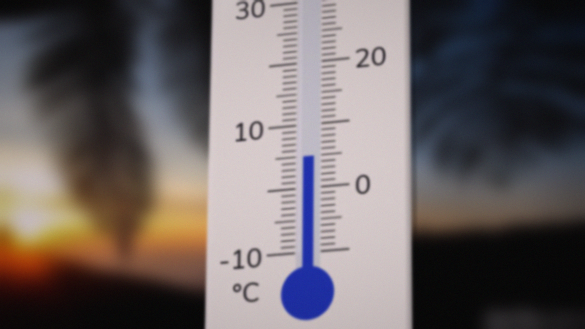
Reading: value=5 unit=°C
